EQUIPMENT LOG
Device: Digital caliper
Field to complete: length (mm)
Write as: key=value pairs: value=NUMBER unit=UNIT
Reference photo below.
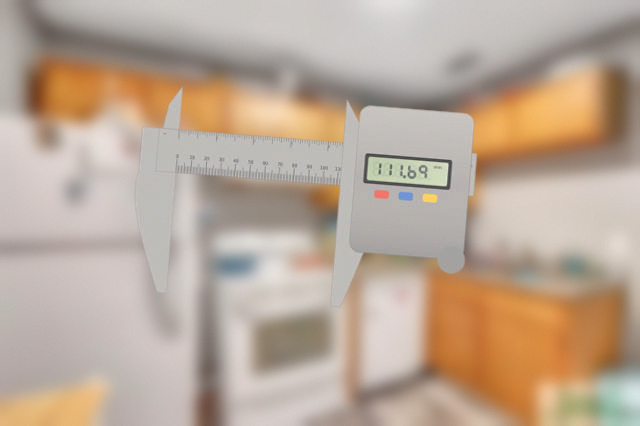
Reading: value=111.69 unit=mm
